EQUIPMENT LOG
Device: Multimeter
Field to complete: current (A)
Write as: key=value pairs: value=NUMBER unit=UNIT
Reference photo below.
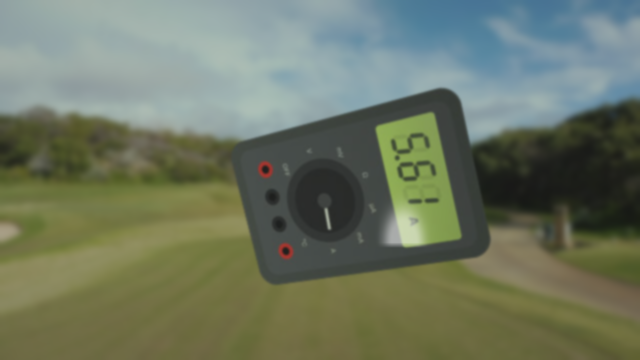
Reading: value=5.61 unit=A
